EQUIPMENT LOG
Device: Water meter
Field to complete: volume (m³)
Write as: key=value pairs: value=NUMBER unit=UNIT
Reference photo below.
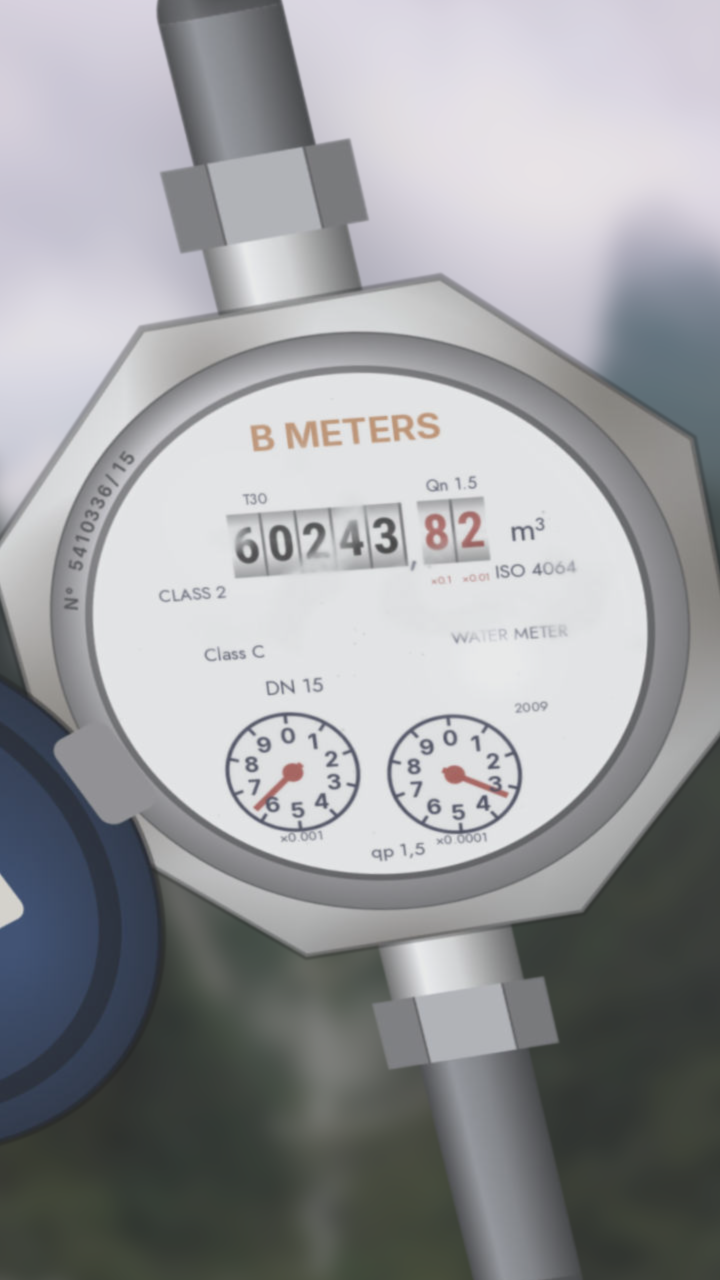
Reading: value=60243.8263 unit=m³
